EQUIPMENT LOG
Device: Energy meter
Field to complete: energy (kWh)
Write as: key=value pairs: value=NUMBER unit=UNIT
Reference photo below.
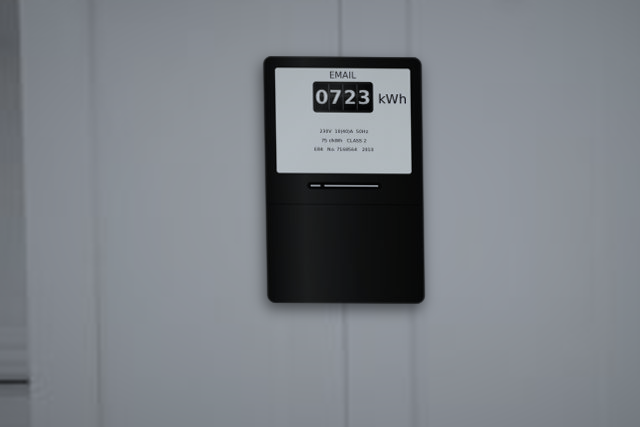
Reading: value=723 unit=kWh
